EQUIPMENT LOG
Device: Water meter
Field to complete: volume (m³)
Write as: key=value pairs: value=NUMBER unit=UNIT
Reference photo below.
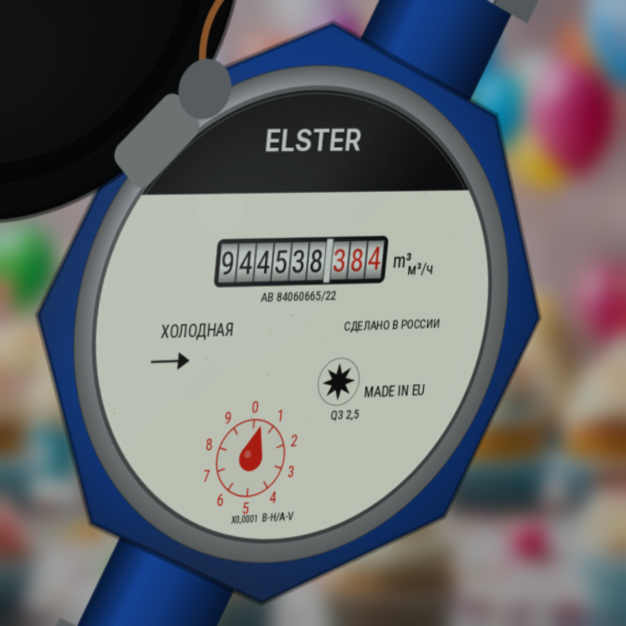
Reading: value=944538.3840 unit=m³
